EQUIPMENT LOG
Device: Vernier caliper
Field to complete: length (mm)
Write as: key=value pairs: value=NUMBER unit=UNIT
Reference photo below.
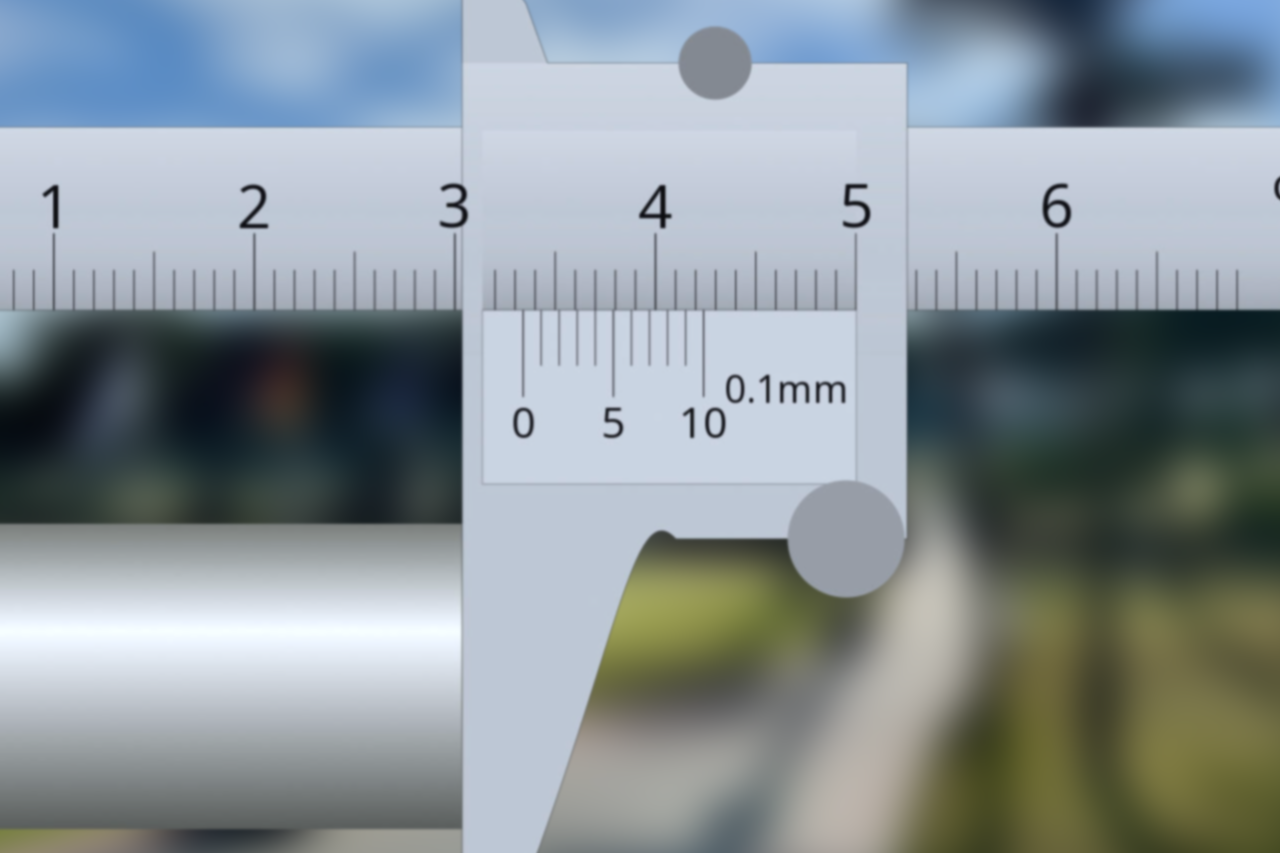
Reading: value=33.4 unit=mm
